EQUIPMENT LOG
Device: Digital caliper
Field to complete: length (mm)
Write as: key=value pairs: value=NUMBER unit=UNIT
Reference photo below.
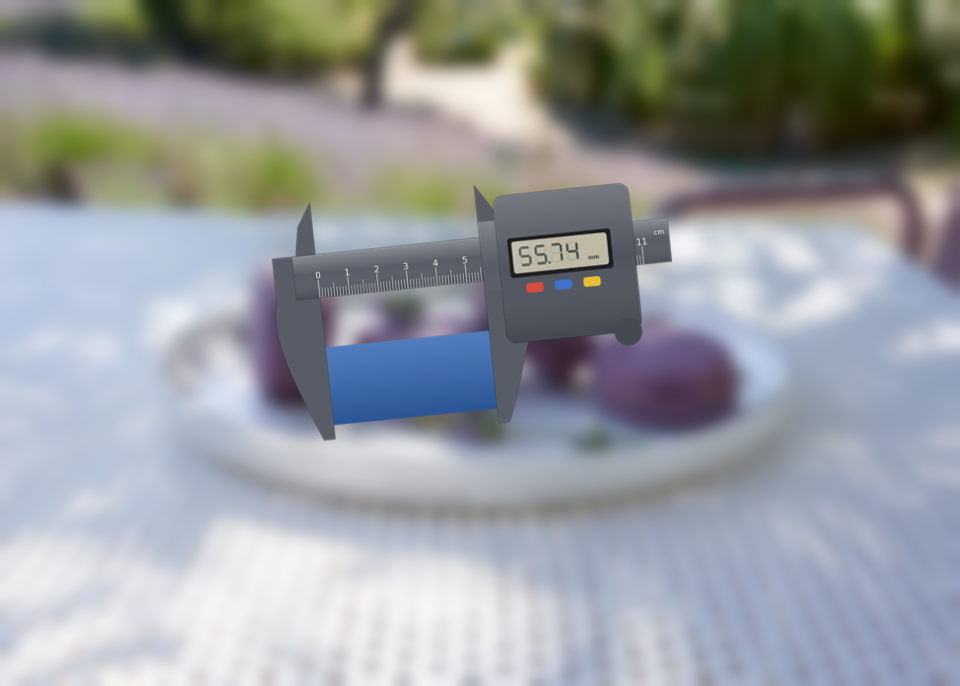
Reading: value=55.74 unit=mm
